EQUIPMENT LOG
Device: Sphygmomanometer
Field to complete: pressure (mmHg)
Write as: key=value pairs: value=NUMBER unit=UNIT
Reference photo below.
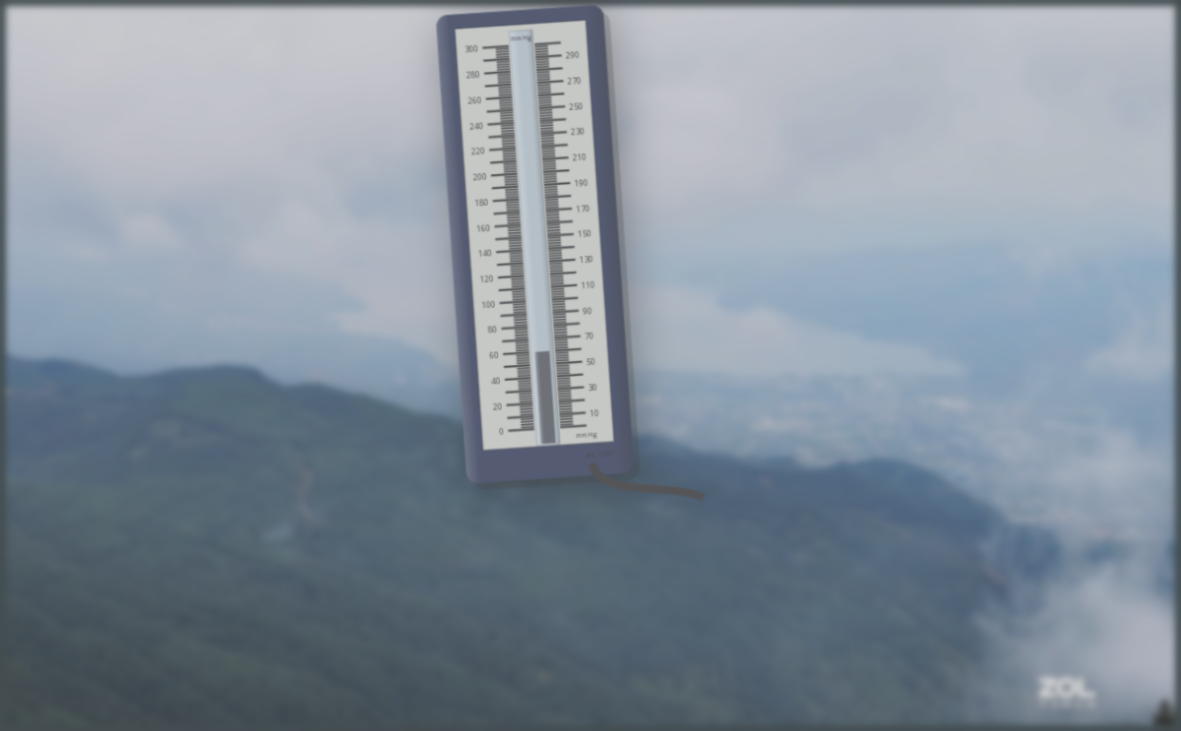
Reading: value=60 unit=mmHg
